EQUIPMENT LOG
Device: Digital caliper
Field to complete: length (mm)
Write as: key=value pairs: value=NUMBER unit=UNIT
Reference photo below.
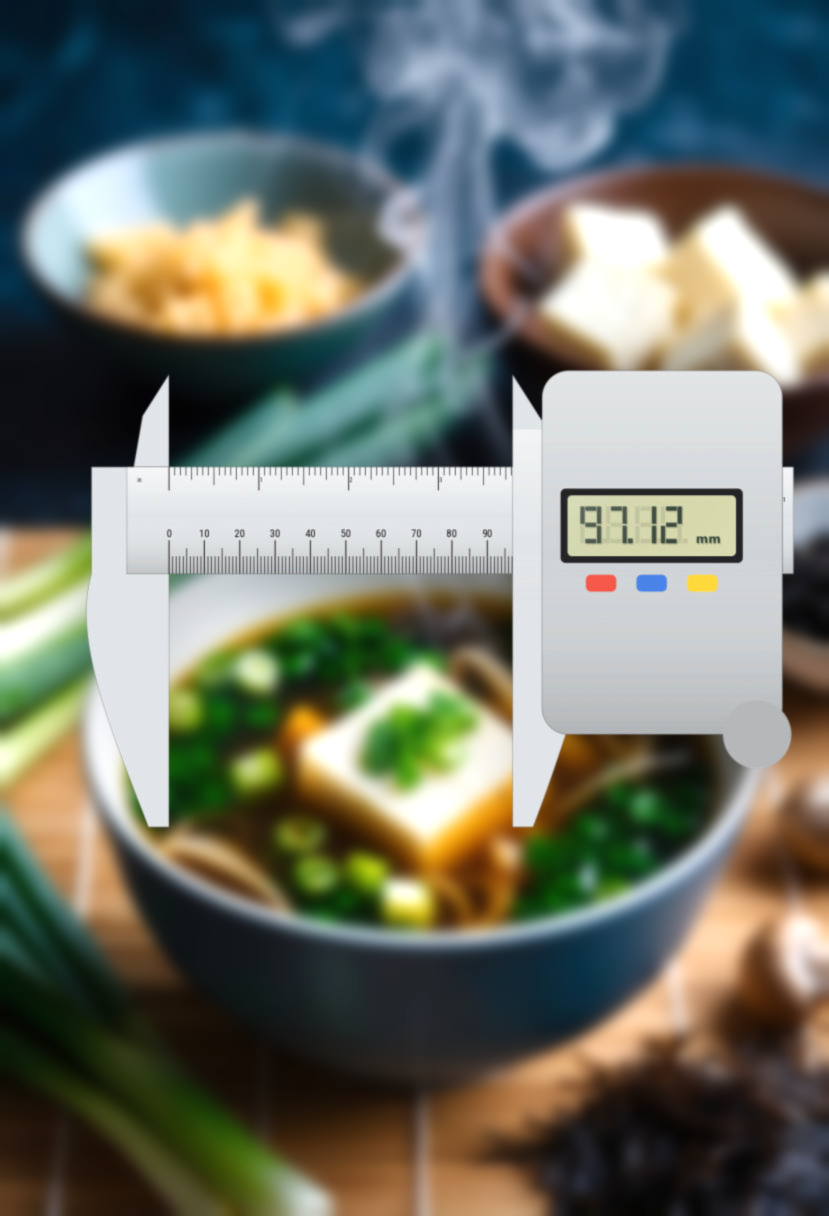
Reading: value=97.12 unit=mm
